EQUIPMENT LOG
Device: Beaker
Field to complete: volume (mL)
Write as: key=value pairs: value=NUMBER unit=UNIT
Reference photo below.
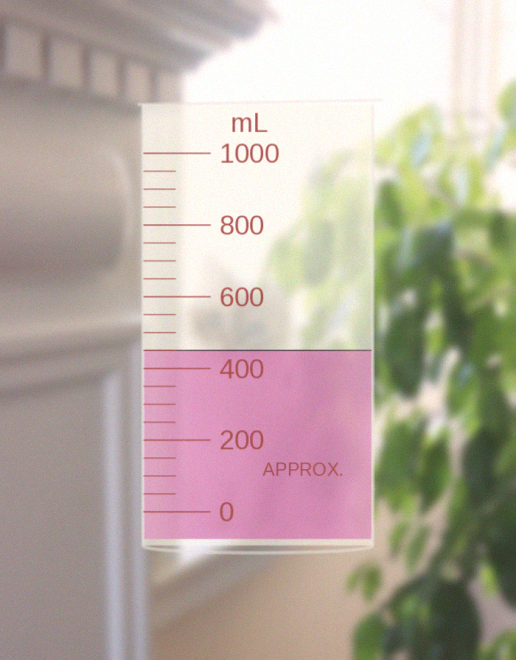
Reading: value=450 unit=mL
